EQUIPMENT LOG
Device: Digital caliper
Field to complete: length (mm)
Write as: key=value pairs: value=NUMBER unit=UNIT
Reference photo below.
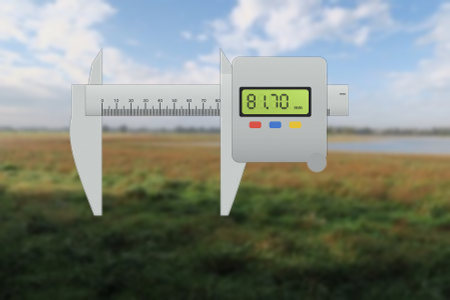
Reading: value=81.70 unit=mm
